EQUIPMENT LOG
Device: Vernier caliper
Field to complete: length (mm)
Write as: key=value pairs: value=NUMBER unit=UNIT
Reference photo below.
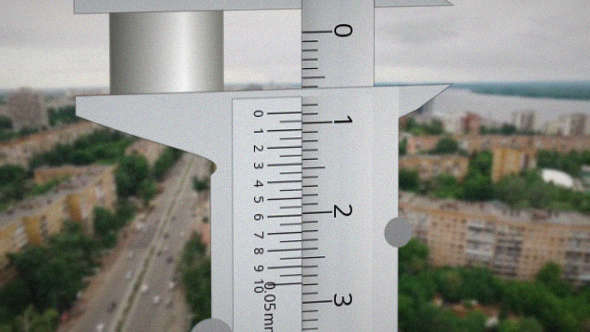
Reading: value=8.8 unit=mm
